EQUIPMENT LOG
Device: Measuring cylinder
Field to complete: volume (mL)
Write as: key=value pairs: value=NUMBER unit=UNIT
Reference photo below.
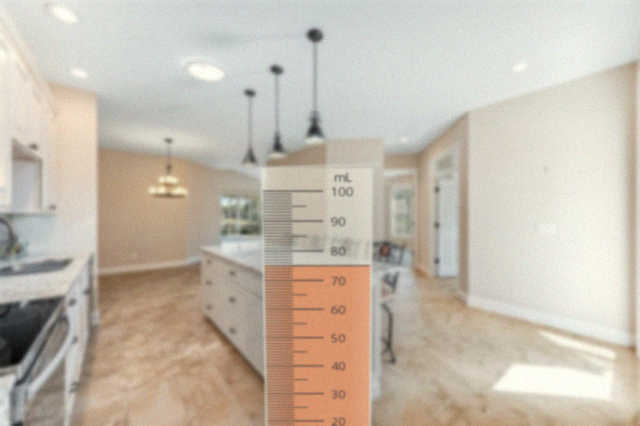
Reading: value=75 unit=mL
